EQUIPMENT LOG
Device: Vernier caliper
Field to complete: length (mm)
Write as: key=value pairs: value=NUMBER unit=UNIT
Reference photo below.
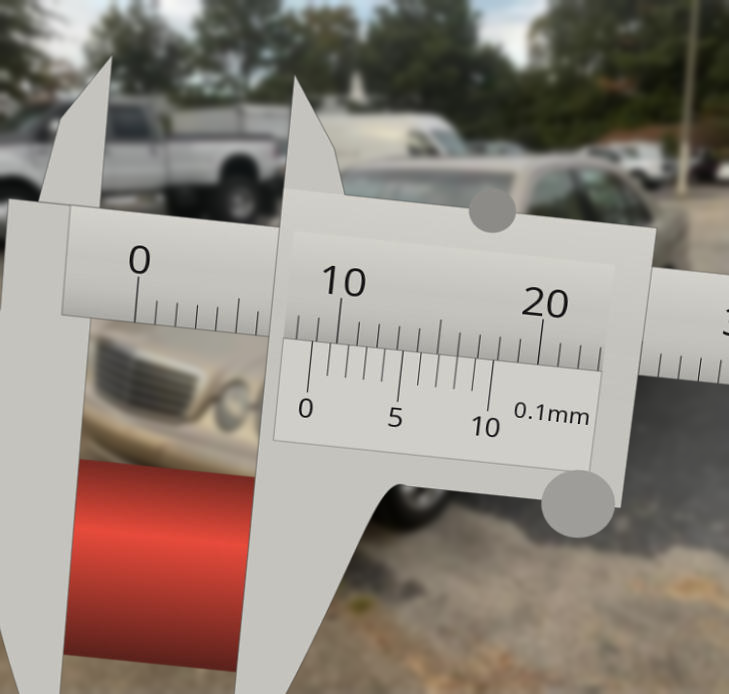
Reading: value=8.8 unit=mm
